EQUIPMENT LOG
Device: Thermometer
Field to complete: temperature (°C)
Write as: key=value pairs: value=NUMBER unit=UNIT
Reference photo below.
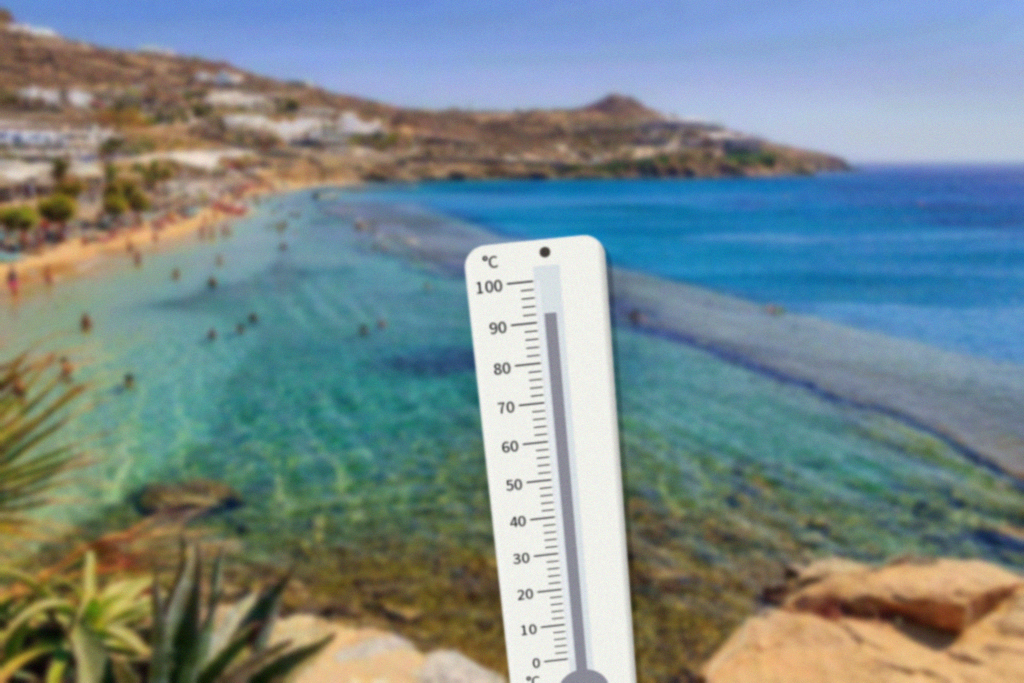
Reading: value=92 unit=°C
